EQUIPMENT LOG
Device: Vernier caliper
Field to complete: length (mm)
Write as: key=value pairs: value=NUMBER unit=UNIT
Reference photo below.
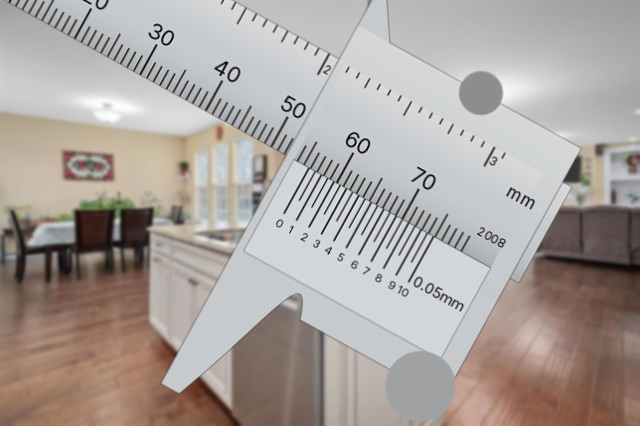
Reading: value=55.8 unit=mm
